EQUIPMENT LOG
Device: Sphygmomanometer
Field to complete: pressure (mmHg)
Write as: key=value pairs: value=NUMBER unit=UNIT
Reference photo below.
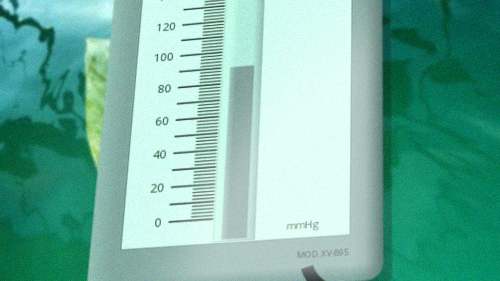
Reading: value=90 unit=mmHg
